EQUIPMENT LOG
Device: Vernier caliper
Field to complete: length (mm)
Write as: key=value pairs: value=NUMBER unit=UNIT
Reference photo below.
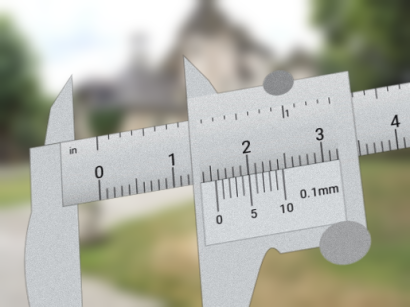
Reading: value=15.6 unit=mm
